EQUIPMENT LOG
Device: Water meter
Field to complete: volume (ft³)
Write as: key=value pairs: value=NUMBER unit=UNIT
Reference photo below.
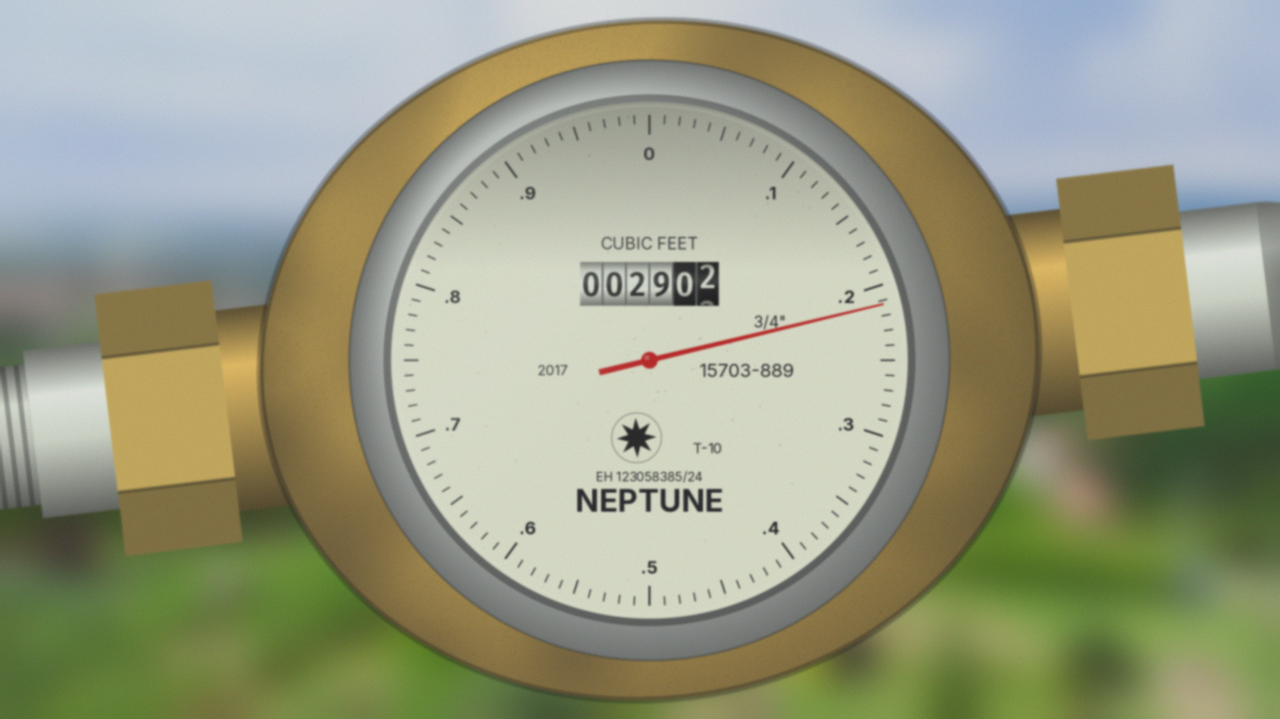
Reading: value=2902.21 unit=ft³
